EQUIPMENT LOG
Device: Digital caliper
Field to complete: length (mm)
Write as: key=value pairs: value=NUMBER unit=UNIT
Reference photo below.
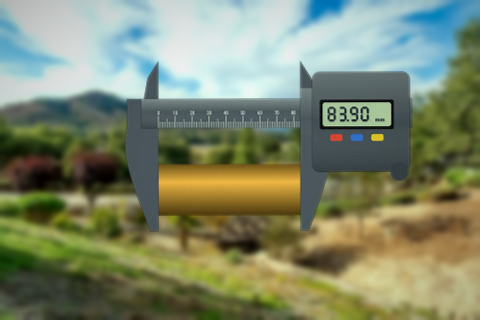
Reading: value=83.90 unit=mm
